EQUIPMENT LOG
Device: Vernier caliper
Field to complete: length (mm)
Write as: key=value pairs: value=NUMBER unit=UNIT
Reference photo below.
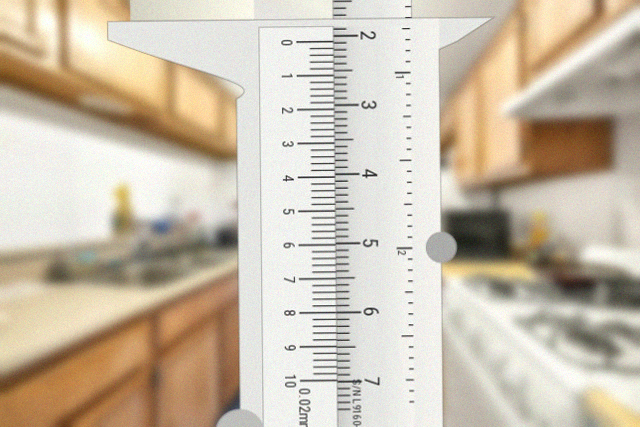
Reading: value=20.8 unit=mm
